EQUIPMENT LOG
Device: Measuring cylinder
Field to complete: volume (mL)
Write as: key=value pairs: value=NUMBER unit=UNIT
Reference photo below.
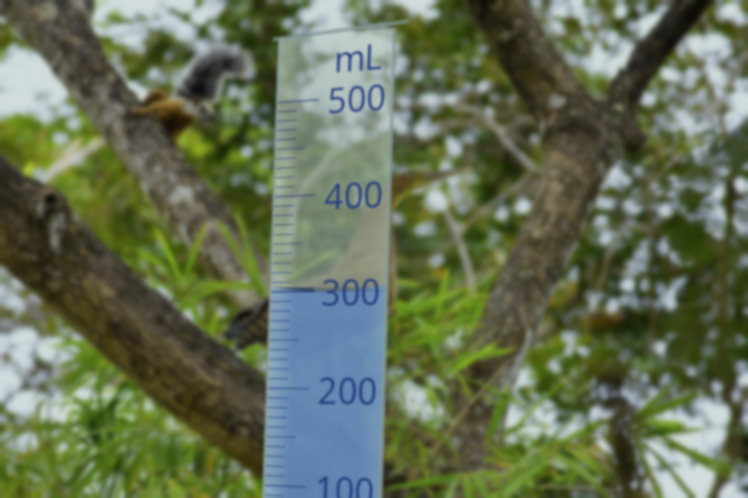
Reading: value=300 unit=mL
